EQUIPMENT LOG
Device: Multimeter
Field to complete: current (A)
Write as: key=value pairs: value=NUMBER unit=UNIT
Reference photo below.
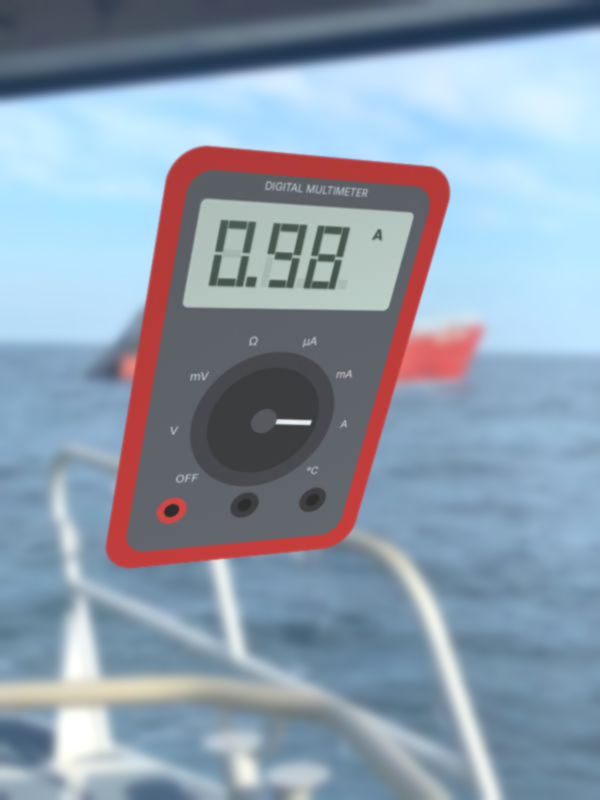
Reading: value=0.98 unit=A
